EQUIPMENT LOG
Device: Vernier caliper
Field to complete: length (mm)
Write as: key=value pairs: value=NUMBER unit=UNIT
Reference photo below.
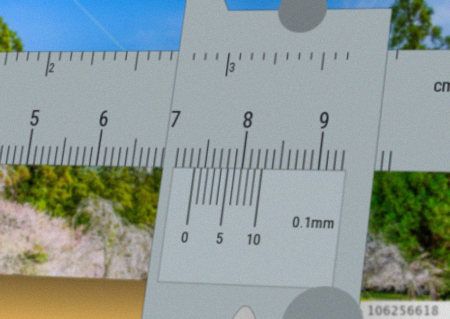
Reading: value=73.6 unit=mm
